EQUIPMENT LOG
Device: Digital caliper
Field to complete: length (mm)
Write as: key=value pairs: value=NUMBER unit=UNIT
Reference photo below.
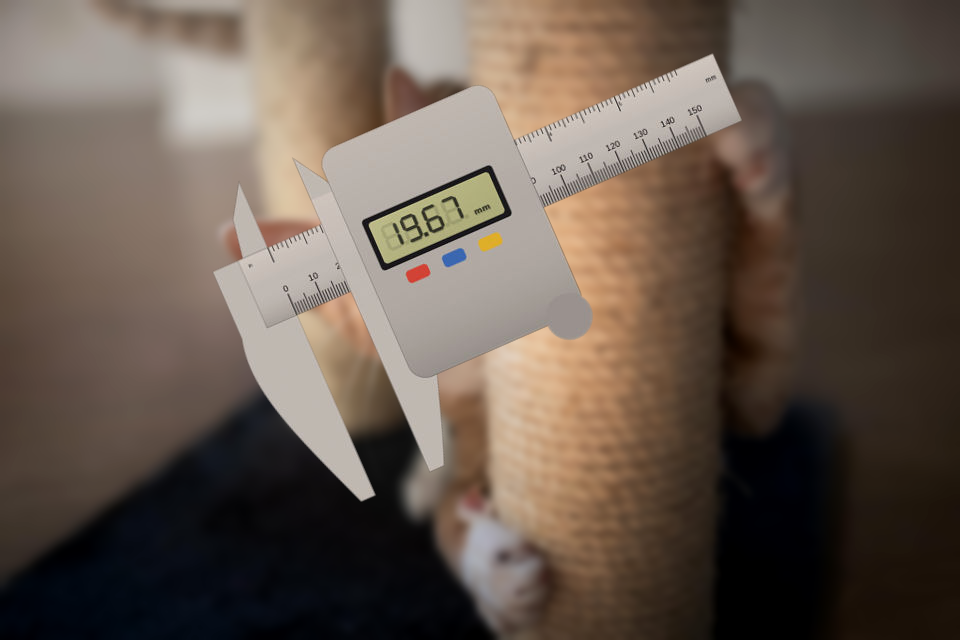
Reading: value=19.67 unit=mm
